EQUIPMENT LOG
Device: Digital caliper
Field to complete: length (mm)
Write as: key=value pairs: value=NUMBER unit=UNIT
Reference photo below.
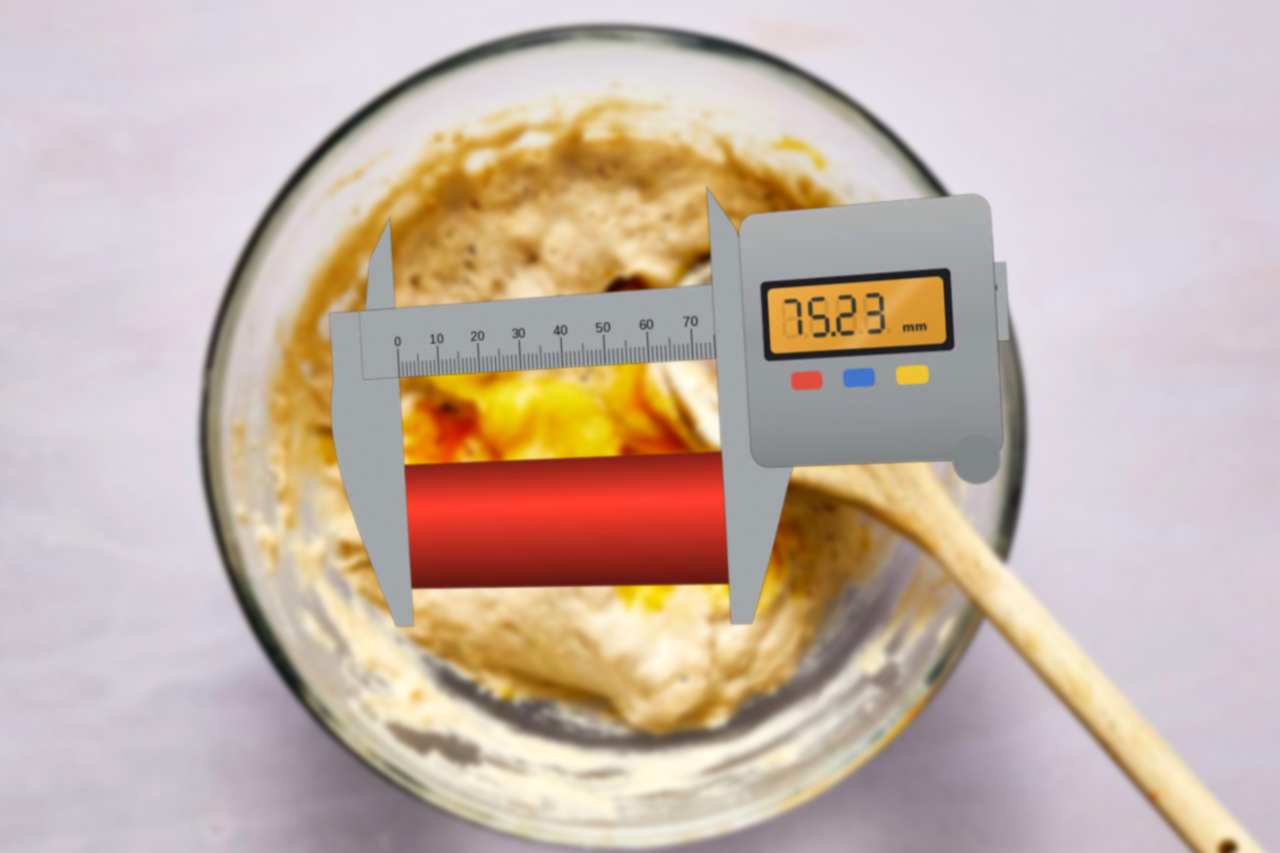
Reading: value=75.23 unit=mm
